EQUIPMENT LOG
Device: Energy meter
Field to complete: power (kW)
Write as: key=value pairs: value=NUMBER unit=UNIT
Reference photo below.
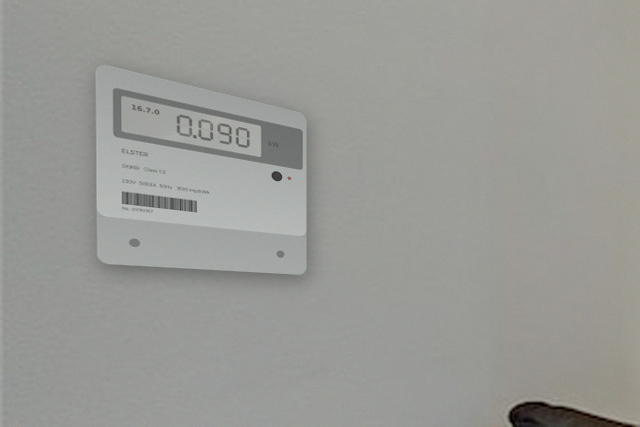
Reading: value=0.090 unit=kW
